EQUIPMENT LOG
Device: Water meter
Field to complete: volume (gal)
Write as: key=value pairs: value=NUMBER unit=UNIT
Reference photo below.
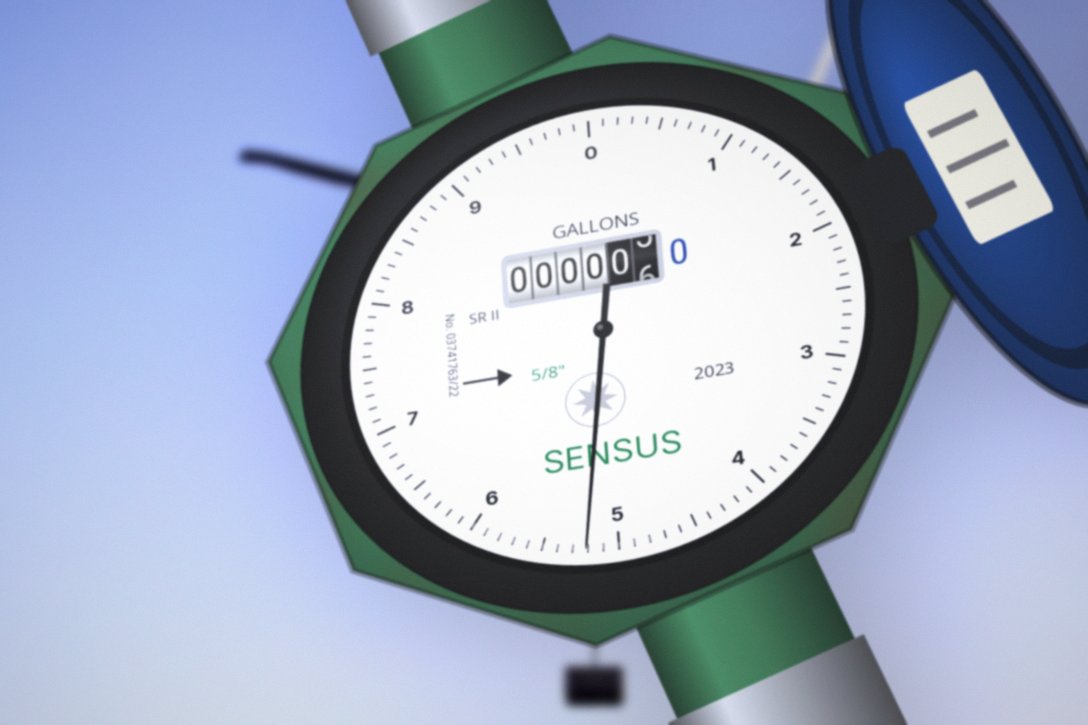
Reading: value=55.2 unit=gal
